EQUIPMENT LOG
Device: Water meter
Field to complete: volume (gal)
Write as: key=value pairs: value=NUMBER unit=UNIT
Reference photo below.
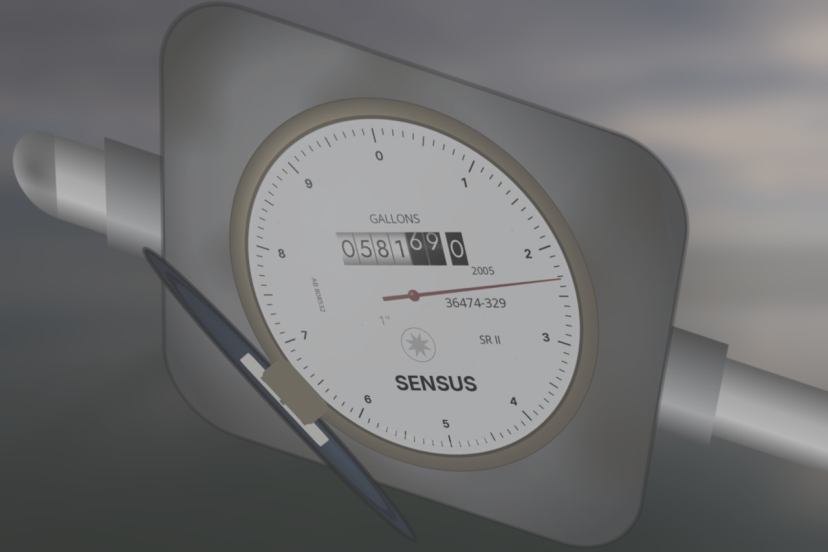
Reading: value=581692.3 unit=gal
